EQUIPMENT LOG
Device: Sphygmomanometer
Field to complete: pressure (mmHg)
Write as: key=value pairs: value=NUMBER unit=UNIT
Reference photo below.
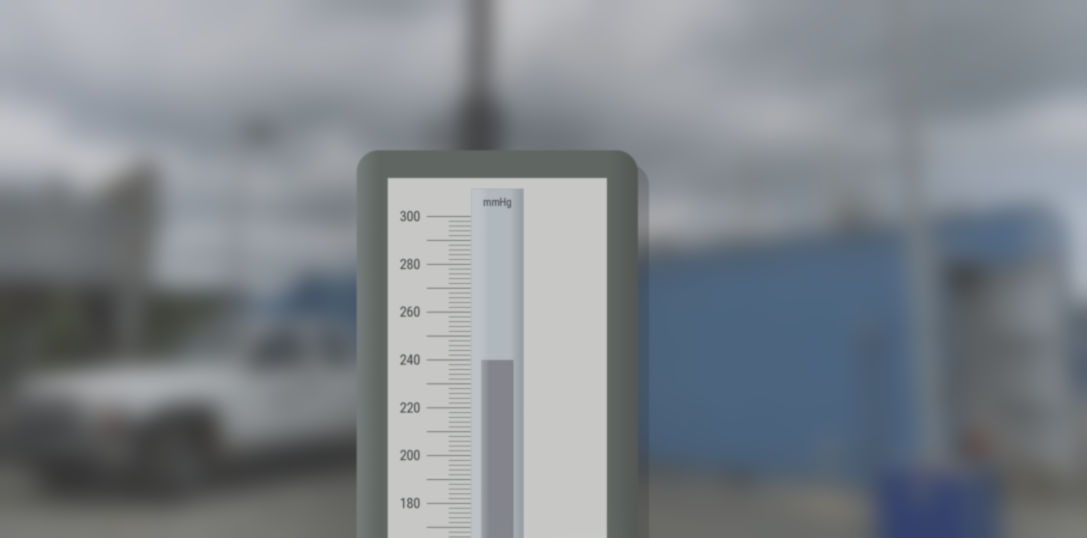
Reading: value=240 unit=mmHg
